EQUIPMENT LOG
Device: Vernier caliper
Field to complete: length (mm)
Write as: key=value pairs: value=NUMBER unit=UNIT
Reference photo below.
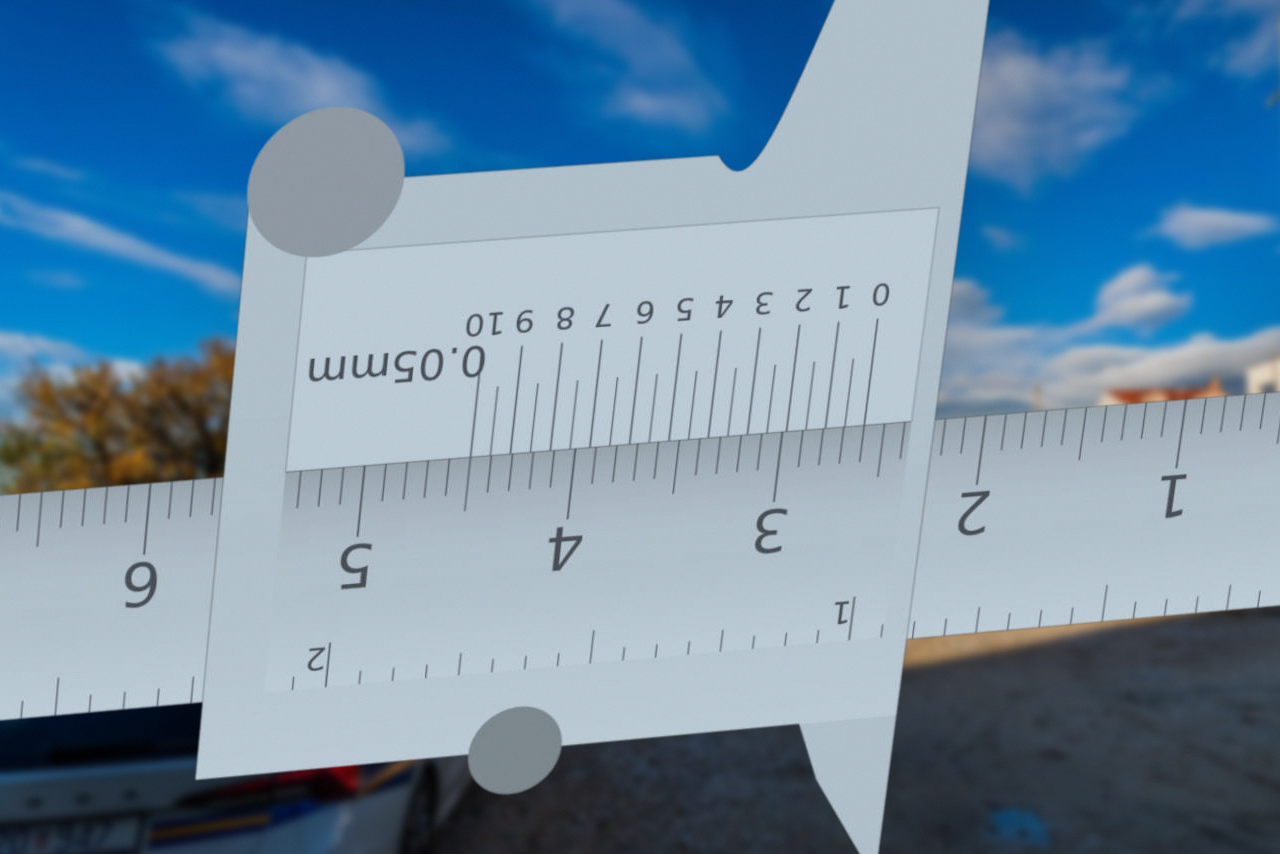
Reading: value=26.0 unit=mm
